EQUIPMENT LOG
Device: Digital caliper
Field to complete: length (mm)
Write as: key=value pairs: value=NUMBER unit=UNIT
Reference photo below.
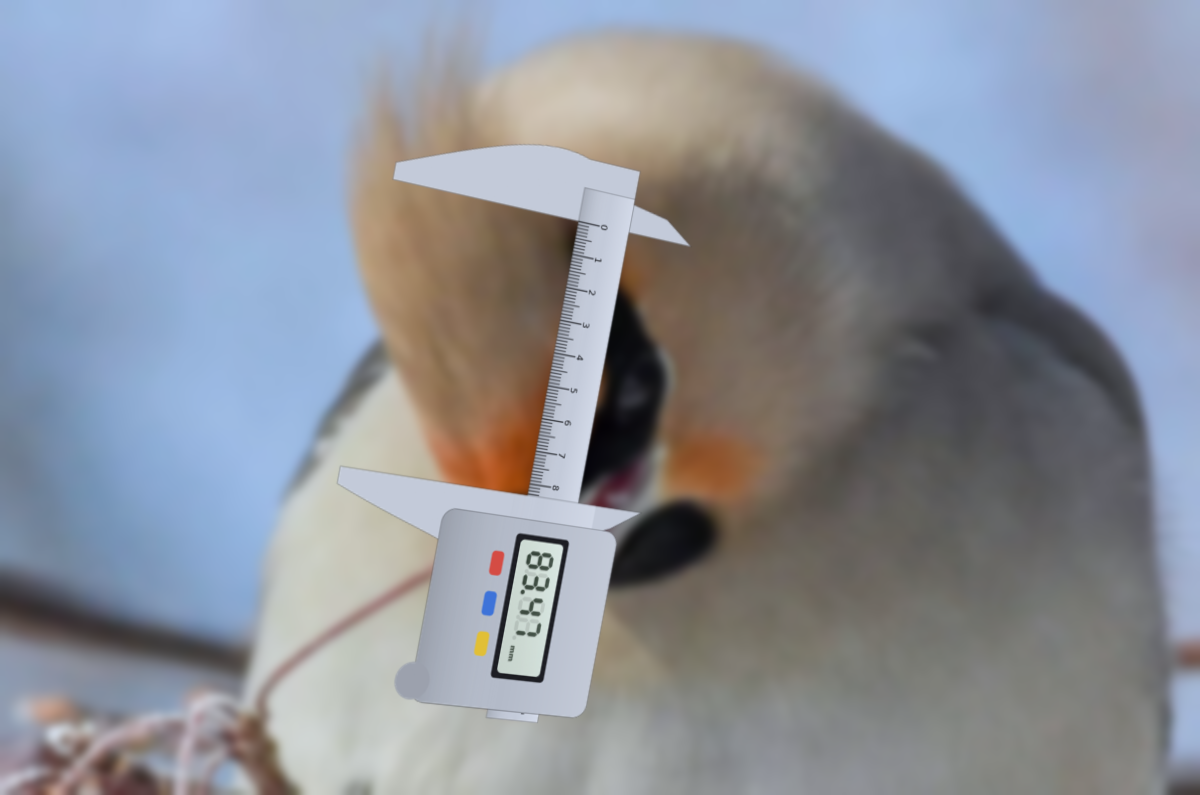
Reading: value=83.47 unit=mm
